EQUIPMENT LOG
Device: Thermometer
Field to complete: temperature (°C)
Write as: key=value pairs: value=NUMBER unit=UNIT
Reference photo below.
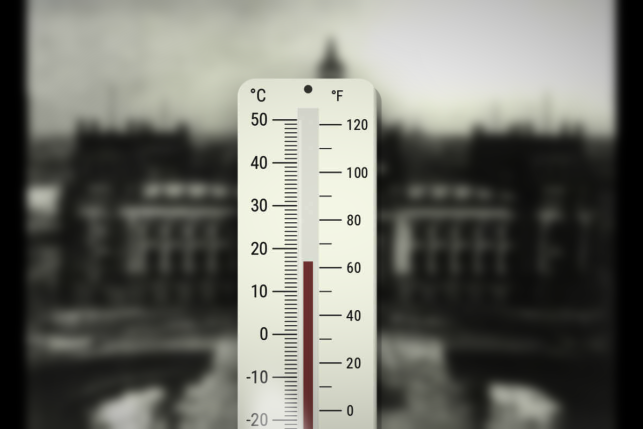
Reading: value=17 unit=°C
